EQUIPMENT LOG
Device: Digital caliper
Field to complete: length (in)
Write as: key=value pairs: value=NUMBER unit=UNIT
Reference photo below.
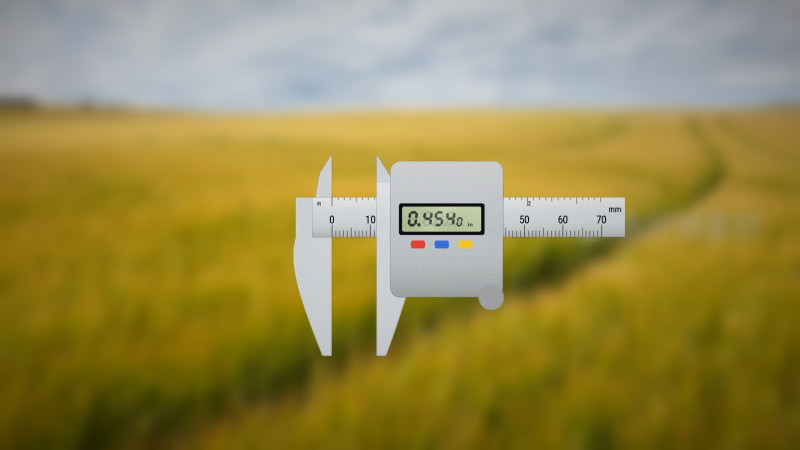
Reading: value=0.4540 unit=in
